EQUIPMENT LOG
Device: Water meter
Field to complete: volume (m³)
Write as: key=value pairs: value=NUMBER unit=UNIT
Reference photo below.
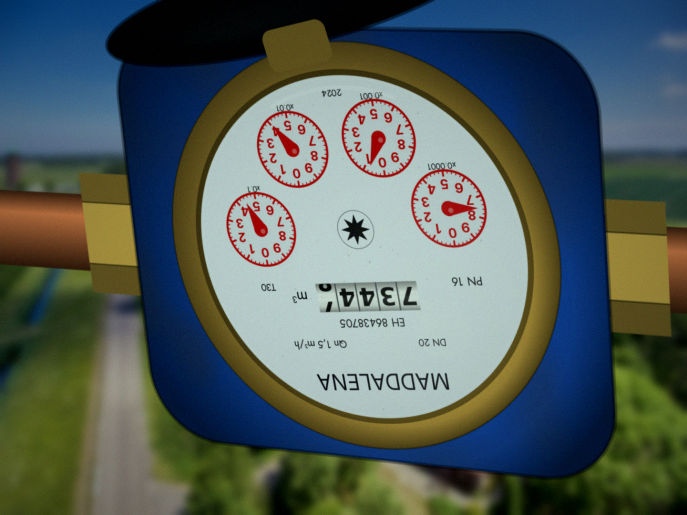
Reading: value=73447.4407 unit=m³
